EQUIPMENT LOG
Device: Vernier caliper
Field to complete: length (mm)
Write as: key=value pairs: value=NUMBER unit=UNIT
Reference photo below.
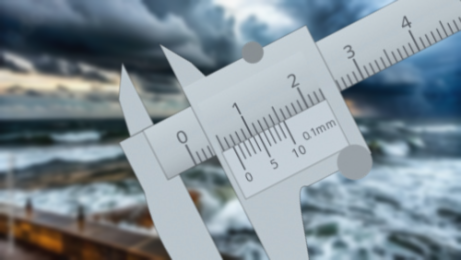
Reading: value=6.6 unit=mm
